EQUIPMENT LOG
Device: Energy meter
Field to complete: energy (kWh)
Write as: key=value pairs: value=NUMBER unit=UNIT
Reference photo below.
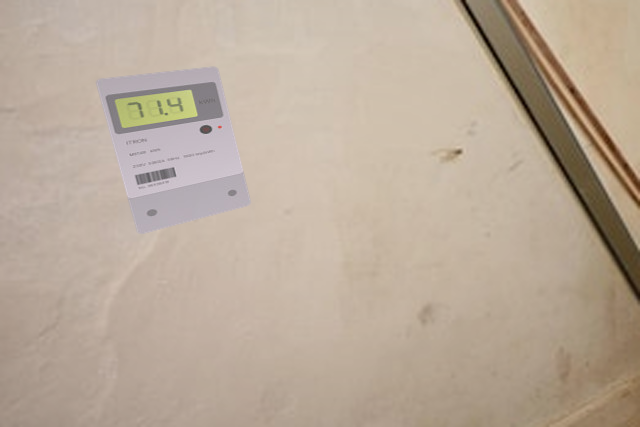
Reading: value=71.4 unit=kWh
